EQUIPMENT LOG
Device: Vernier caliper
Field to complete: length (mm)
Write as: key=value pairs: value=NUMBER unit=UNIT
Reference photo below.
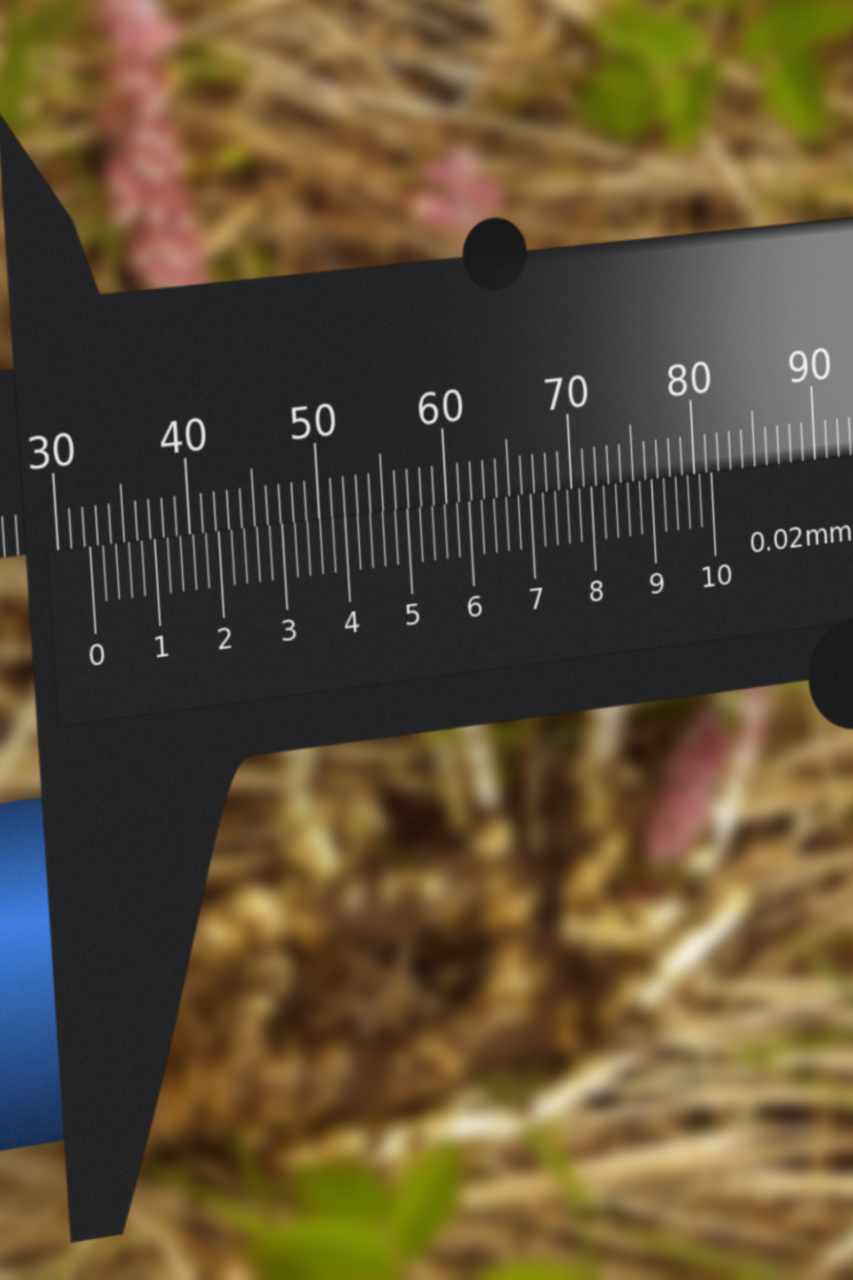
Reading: value=32.4 unit=mm
